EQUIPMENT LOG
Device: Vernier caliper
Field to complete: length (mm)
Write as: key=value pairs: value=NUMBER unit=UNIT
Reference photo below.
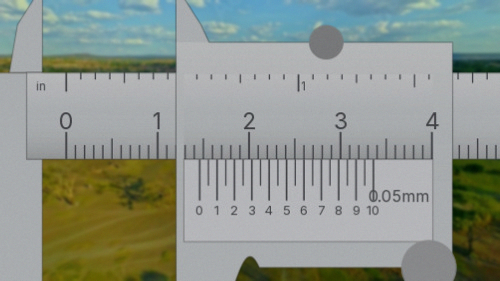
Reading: value=14.6 unit=mm
